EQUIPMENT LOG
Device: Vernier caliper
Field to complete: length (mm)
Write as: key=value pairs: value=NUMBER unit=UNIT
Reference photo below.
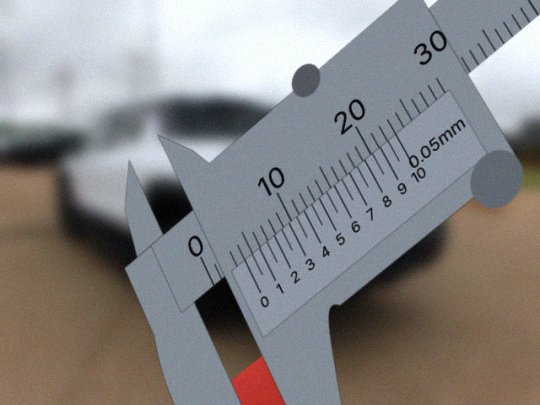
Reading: value=4.0 unit=mm
